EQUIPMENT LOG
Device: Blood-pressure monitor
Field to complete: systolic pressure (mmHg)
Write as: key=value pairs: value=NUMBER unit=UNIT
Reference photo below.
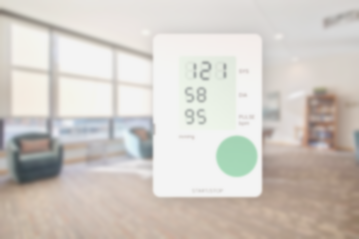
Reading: value=121 unit=mmHg
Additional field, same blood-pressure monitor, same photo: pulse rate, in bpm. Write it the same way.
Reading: value=95 unit=bpm
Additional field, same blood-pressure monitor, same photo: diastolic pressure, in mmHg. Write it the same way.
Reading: value=58 unit=mmHg
